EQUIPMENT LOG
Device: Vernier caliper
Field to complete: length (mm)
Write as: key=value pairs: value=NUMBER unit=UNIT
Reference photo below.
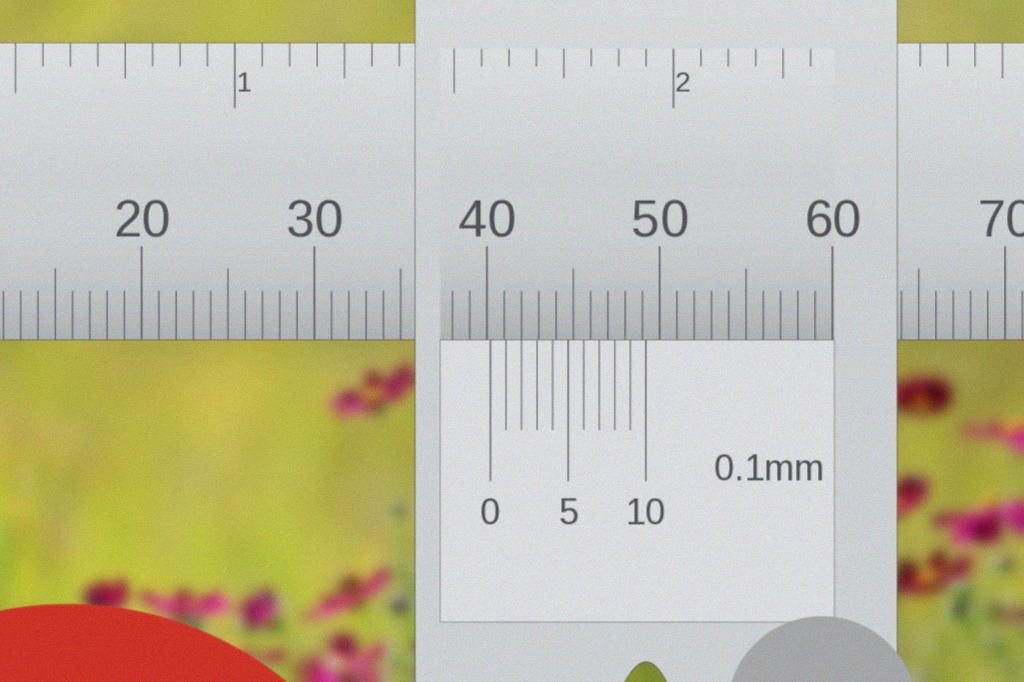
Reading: value=40.2 unit=mm
